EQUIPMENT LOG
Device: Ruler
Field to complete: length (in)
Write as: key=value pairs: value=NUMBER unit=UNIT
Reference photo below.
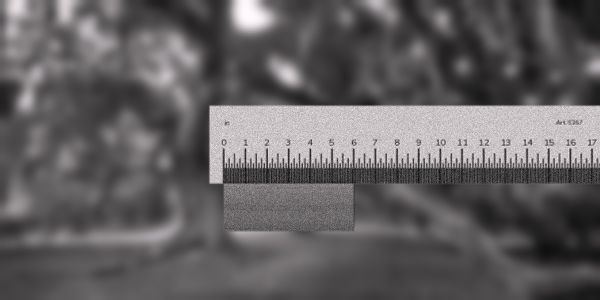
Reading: value=6 unit=in
